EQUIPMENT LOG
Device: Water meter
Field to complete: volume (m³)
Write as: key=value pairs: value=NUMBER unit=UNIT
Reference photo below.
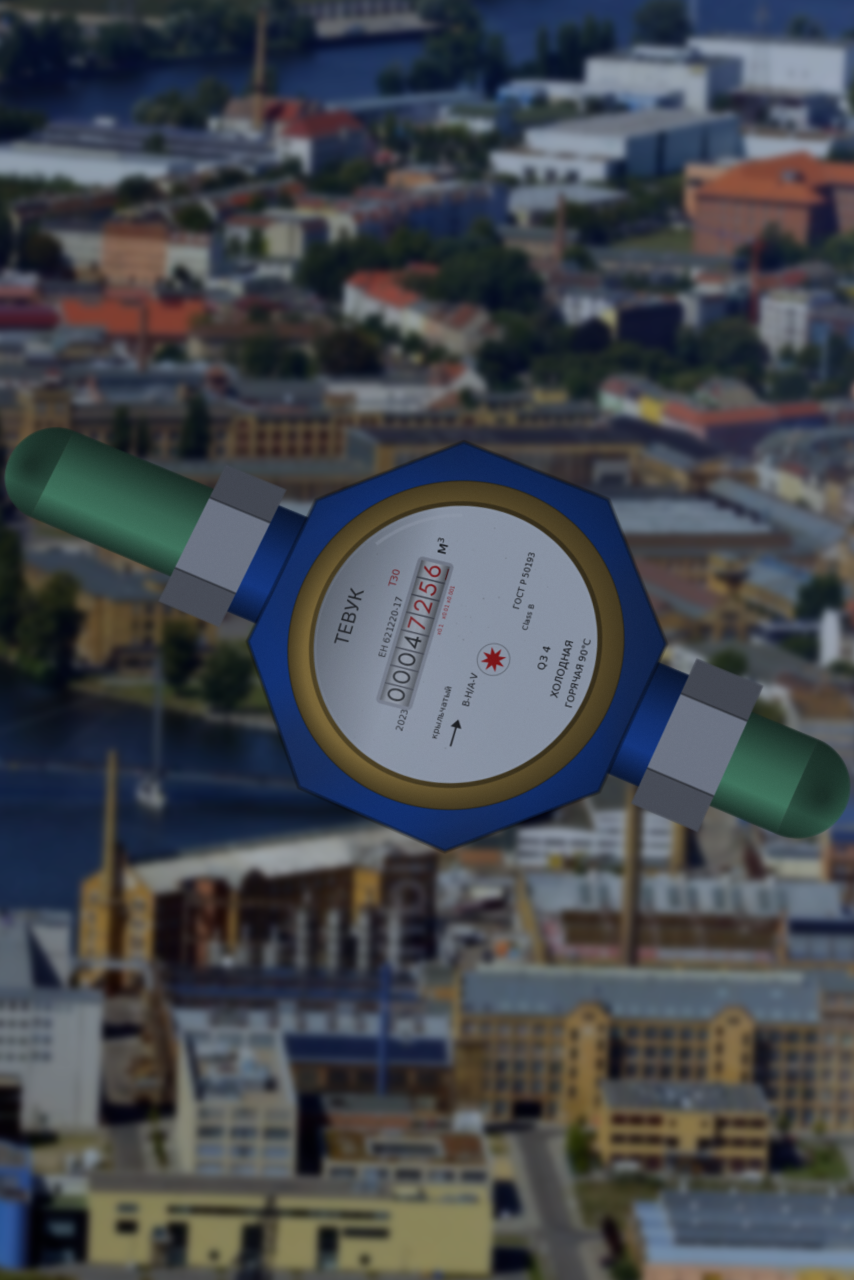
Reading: value=4.7256 unit=m³
